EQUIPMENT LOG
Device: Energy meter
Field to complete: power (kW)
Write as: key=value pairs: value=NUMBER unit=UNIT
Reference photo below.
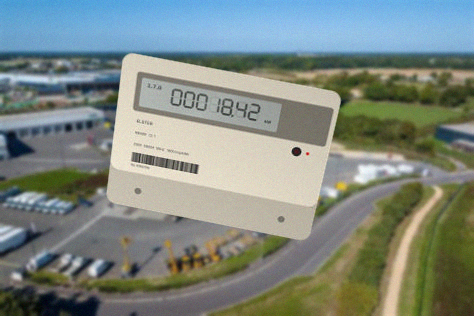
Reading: value=18.42 unit=kW
